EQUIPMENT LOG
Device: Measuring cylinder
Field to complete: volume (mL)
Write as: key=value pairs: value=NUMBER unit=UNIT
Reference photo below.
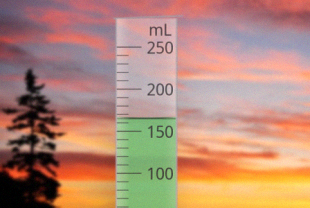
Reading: value=165 unit=mL
